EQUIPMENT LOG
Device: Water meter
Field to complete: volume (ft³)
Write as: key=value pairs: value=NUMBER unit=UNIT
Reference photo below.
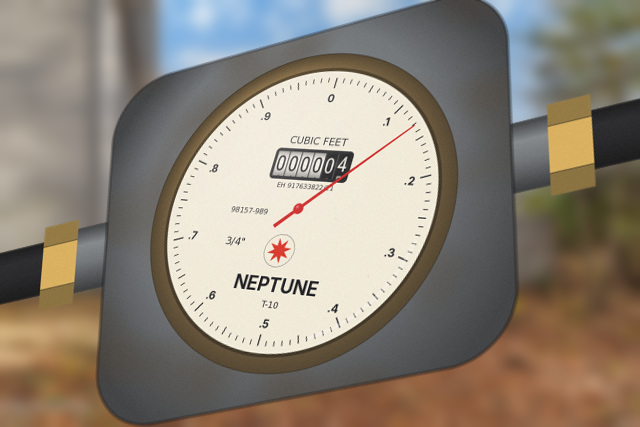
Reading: value=4.13 unit=ft³
